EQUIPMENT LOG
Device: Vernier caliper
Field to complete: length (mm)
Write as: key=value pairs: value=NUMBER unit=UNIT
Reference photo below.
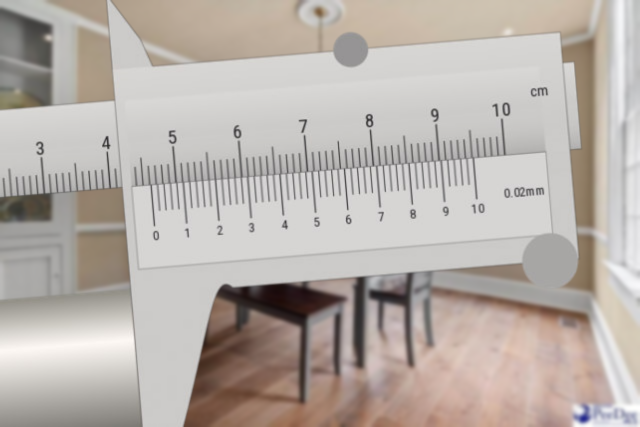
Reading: value=46.2 unit=mm
